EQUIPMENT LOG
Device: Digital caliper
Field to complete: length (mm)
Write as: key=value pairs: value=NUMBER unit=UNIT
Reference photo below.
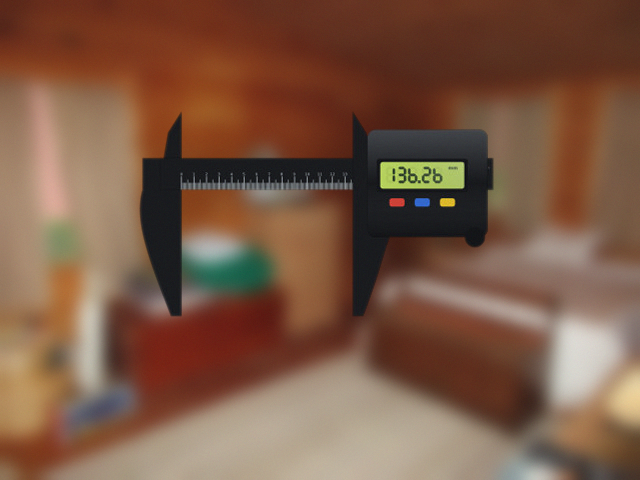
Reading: value=136.26 unit=mm
